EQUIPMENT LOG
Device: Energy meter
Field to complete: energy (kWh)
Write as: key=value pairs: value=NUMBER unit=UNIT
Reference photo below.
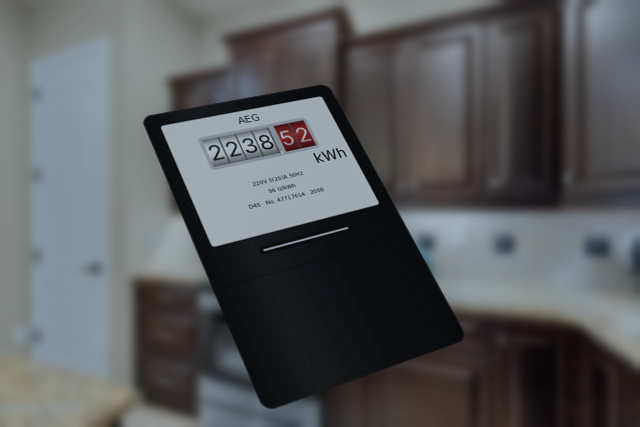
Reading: value=2238.52 unit=kWh
